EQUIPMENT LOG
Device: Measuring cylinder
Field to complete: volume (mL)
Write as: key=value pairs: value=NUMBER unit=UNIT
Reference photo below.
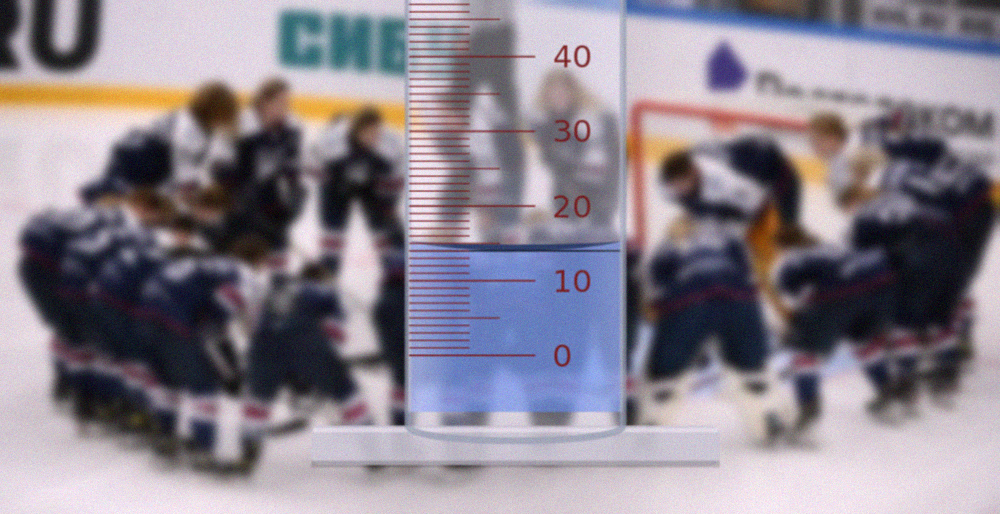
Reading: value=14 unit=mL
